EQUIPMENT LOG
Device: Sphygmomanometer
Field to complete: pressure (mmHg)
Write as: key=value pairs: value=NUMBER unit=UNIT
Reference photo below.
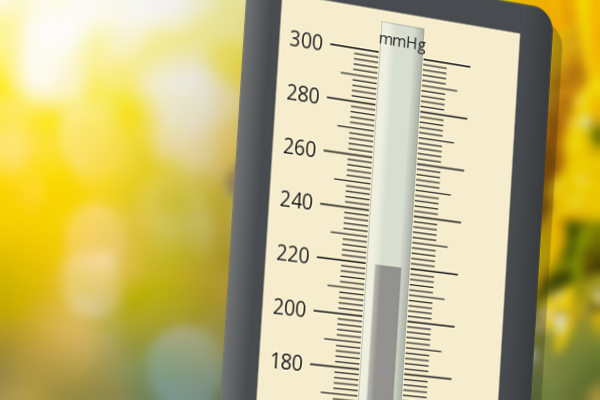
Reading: value=220 unit=mmHg
